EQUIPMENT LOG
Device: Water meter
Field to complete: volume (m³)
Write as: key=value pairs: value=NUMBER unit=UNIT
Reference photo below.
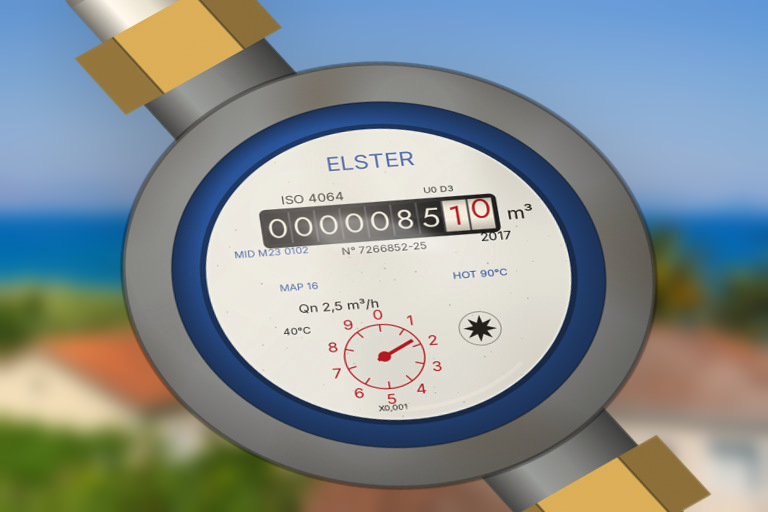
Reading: value=85.101 unit=m³
